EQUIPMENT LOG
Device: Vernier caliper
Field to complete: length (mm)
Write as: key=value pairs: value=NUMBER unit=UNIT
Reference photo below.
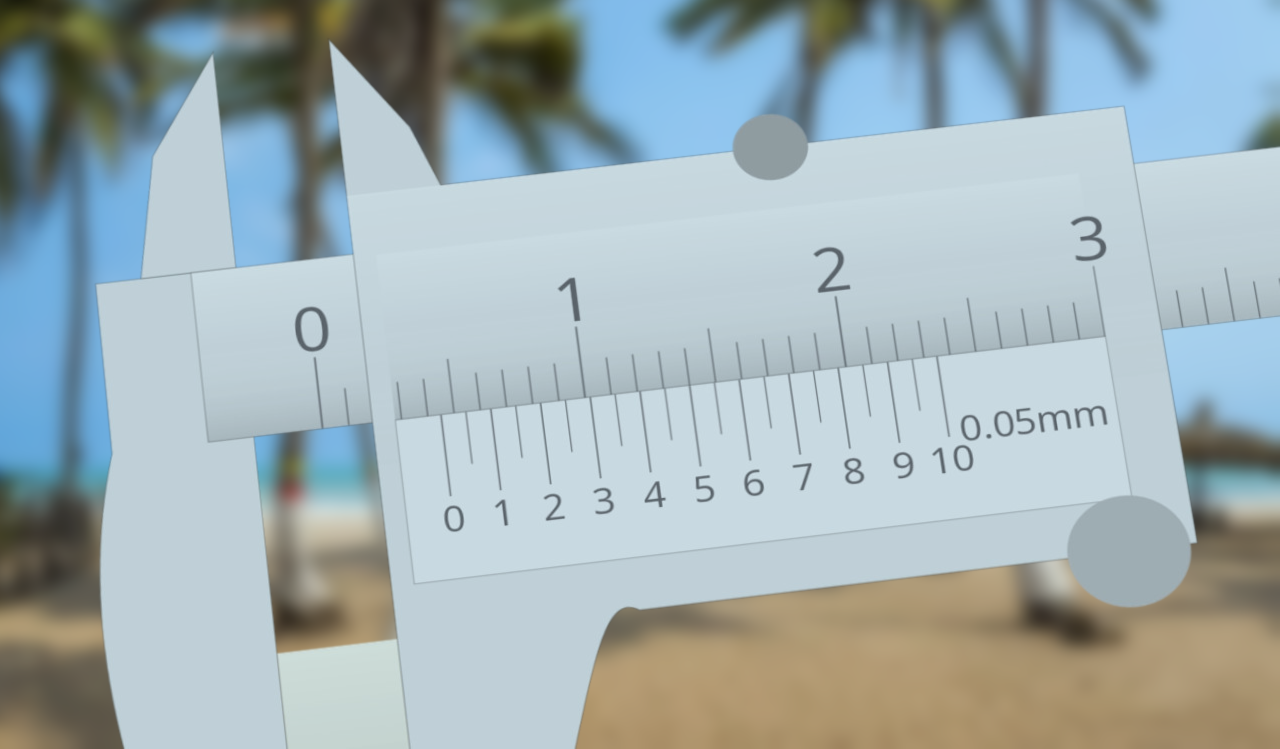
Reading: value=4.5 unit=mm
